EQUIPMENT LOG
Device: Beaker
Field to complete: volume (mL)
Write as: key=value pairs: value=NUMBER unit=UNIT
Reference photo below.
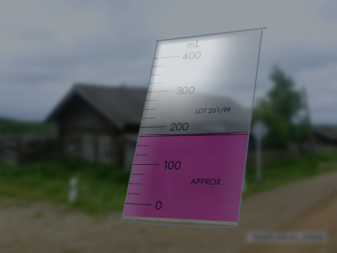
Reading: value=175 unit=mL
